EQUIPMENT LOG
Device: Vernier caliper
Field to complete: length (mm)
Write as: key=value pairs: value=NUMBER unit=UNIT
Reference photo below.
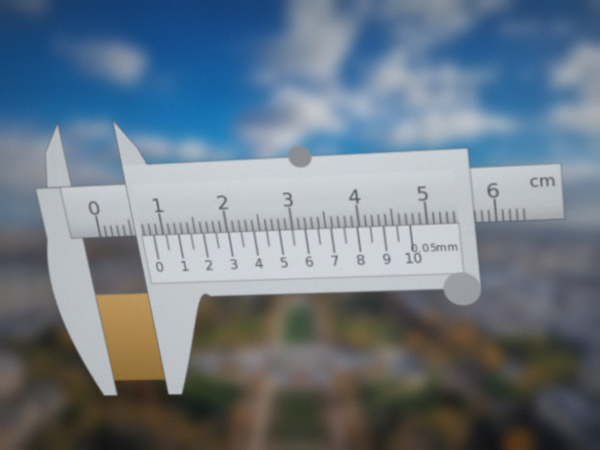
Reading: value=8.5 unit=mm
